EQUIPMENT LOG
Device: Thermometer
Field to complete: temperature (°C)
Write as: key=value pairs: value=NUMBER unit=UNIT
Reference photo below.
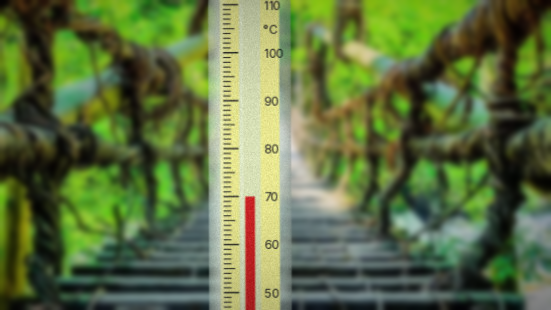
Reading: value=70 unit=°C
